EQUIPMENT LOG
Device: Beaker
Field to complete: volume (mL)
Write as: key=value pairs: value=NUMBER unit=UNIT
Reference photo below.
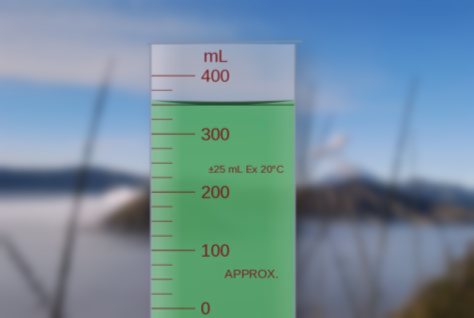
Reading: value=350 unit=mL
